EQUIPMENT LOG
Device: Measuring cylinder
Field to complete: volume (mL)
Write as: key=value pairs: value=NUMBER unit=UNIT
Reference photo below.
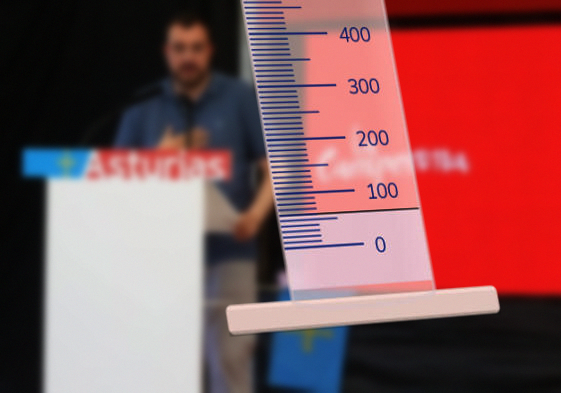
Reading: value=60 unit=mL
